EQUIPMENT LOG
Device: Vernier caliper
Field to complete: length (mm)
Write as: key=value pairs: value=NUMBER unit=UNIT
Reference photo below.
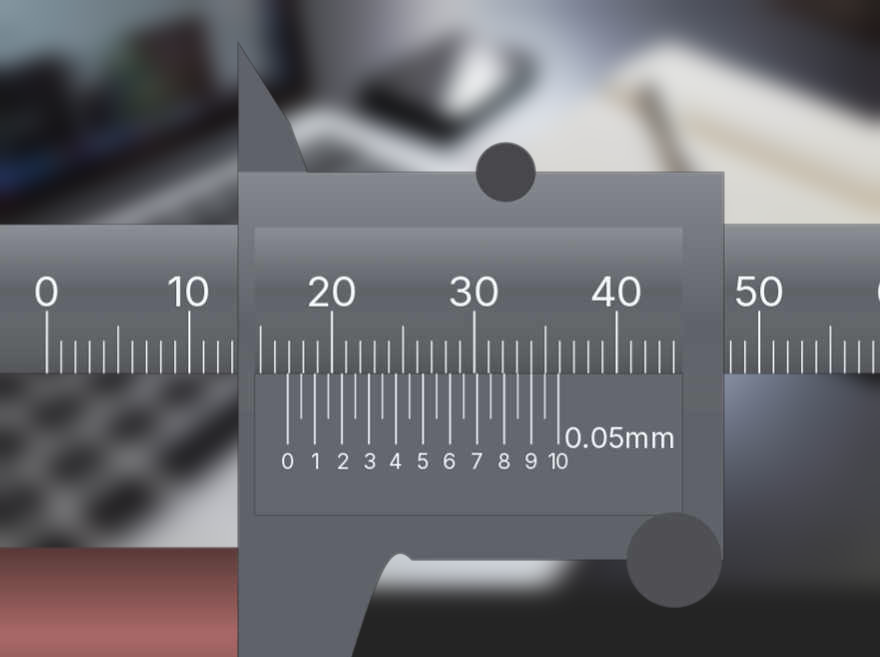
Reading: value=16.9 unit=mm
